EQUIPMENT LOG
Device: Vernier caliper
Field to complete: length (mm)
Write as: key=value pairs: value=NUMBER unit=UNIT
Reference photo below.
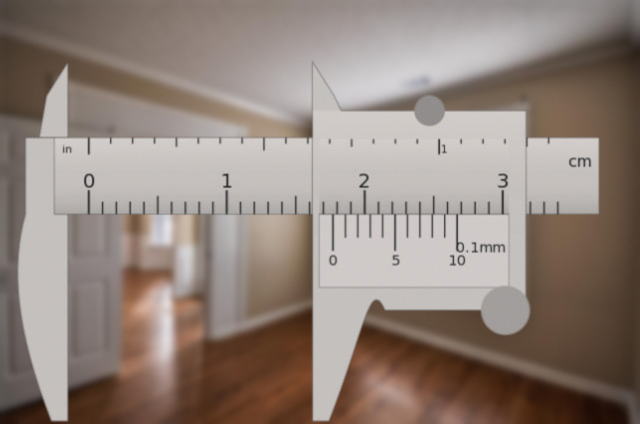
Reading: value=17.7 unit=mm
